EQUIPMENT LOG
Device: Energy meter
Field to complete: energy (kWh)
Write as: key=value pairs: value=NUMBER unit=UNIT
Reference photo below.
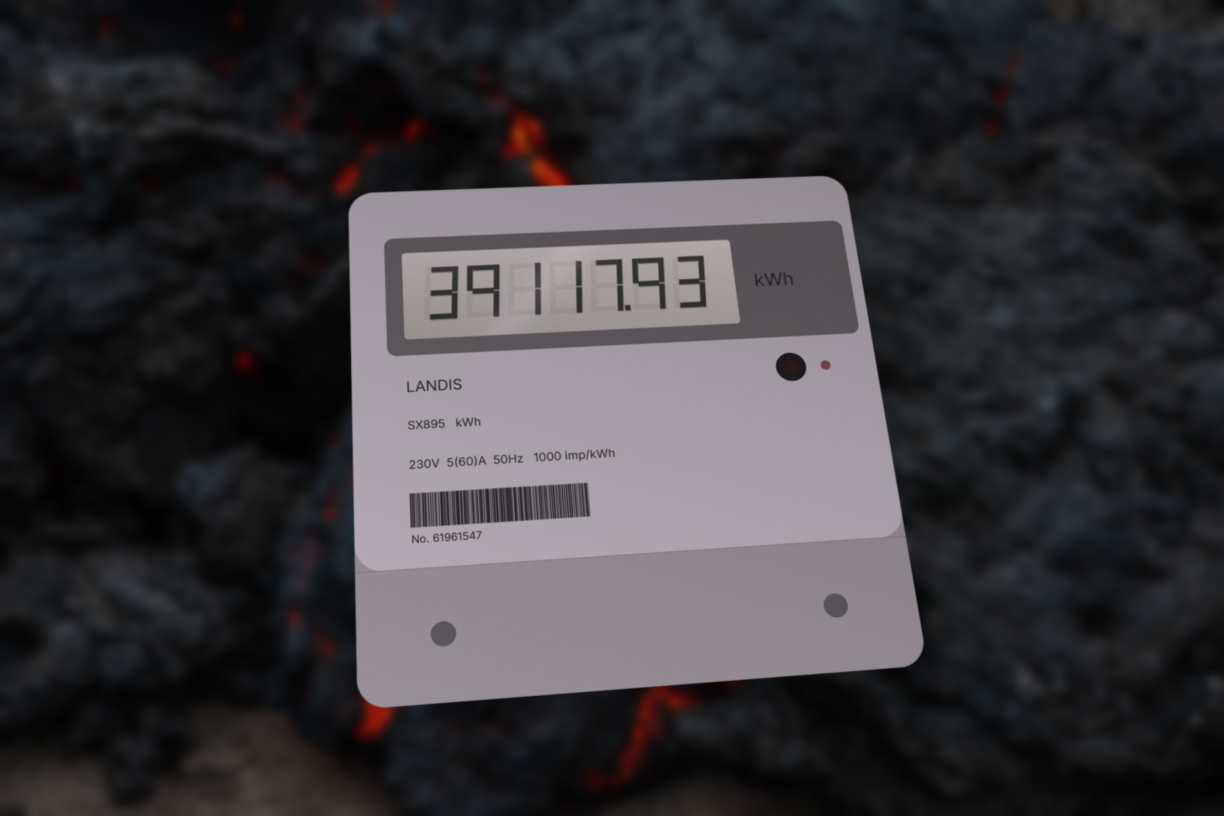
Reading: value=39117.93 unit=kWh
